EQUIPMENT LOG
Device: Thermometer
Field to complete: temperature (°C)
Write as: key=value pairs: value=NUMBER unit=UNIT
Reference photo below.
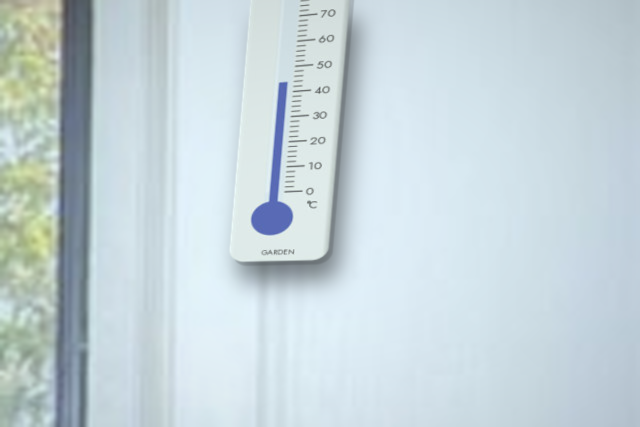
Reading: value=44 unit=°C
